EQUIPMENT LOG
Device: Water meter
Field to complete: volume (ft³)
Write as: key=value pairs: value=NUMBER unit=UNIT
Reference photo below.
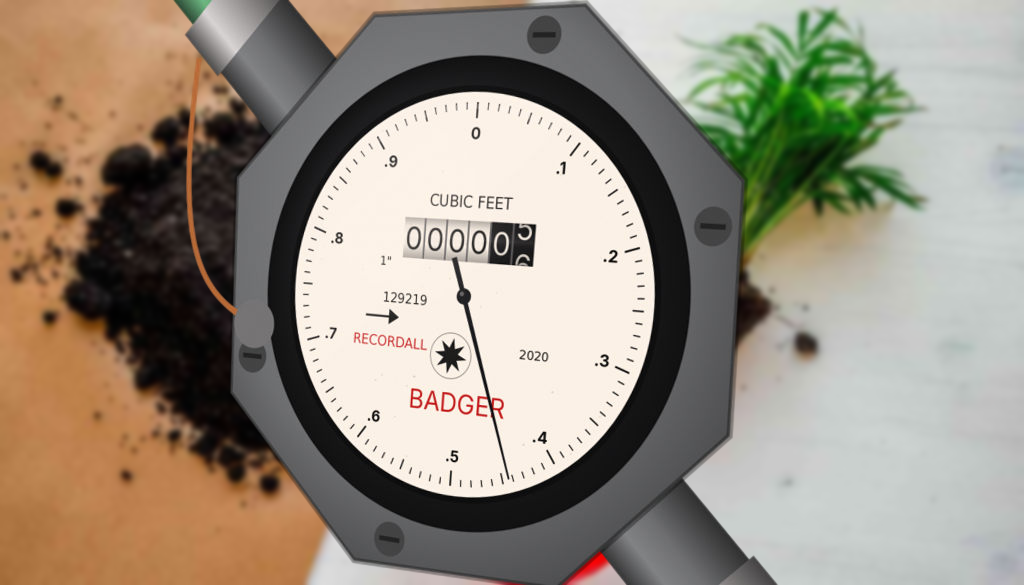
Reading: value=5.44 unit=ft³
